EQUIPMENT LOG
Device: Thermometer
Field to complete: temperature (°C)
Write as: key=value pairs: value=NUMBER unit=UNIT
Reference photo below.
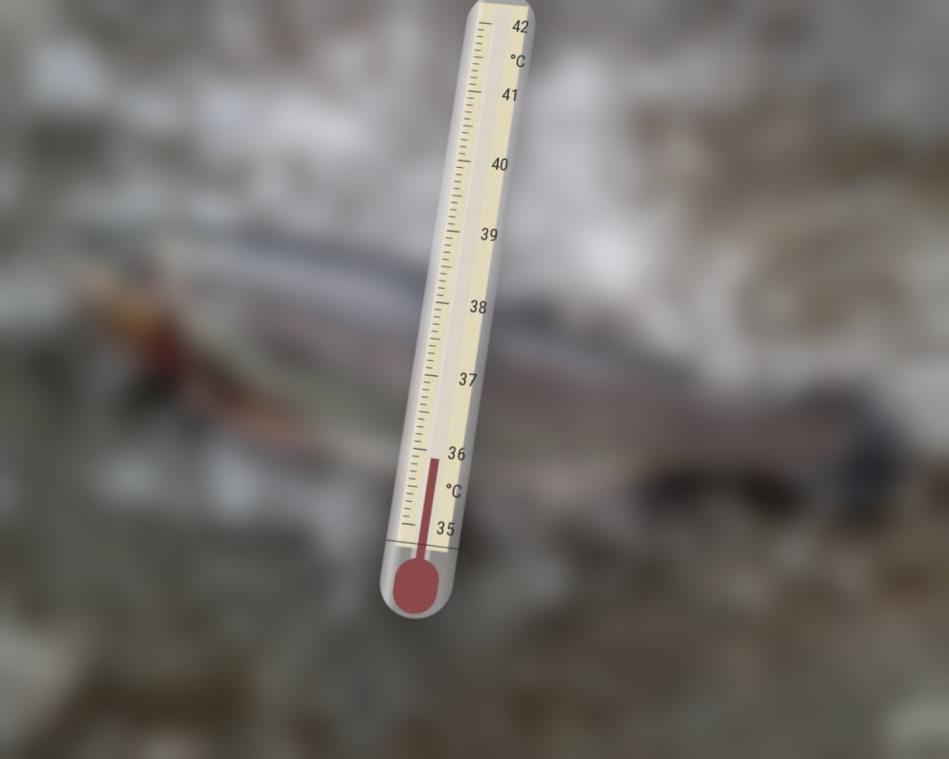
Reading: value=35.9 unit=°C
